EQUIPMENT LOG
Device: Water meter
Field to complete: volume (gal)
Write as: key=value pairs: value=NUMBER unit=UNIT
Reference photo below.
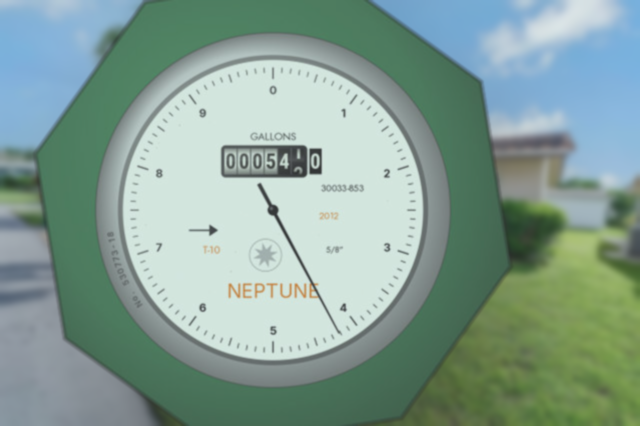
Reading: value=5414.2 unit=gal
